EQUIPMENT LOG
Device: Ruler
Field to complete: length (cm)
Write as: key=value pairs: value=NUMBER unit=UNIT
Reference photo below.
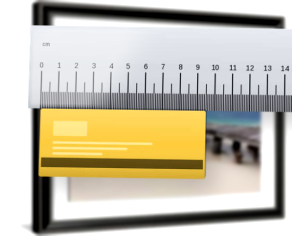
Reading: value=9.5 unit=cm
